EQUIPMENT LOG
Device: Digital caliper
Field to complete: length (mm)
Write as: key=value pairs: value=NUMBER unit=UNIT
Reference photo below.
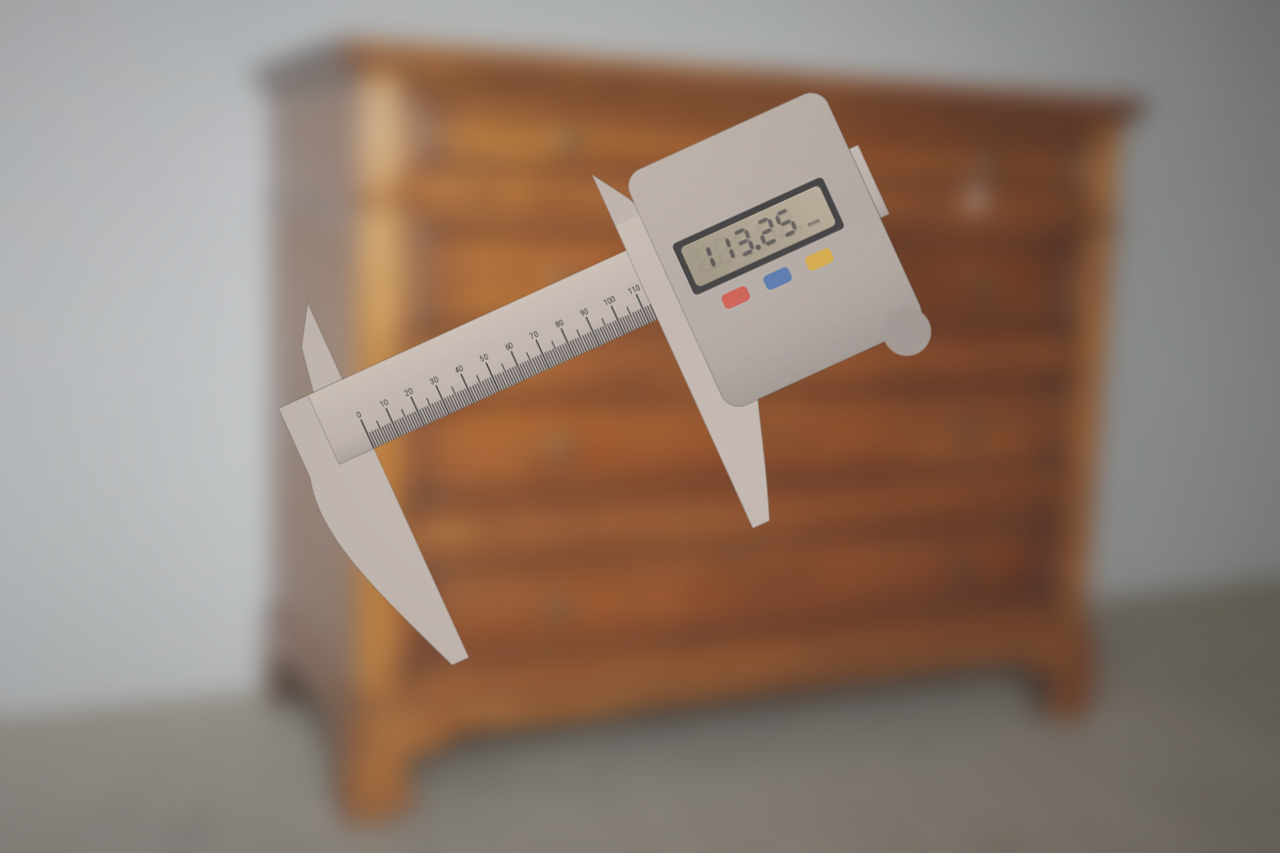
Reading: value=113.25 unit=mm
